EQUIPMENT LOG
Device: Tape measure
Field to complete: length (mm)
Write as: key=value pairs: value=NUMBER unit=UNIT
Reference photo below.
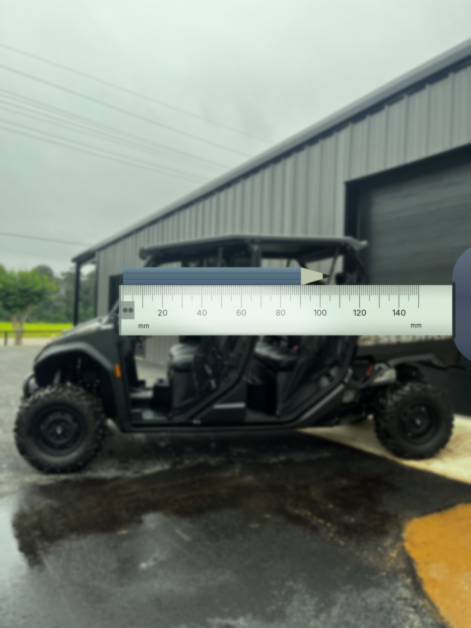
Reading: value=105 unit=mm
